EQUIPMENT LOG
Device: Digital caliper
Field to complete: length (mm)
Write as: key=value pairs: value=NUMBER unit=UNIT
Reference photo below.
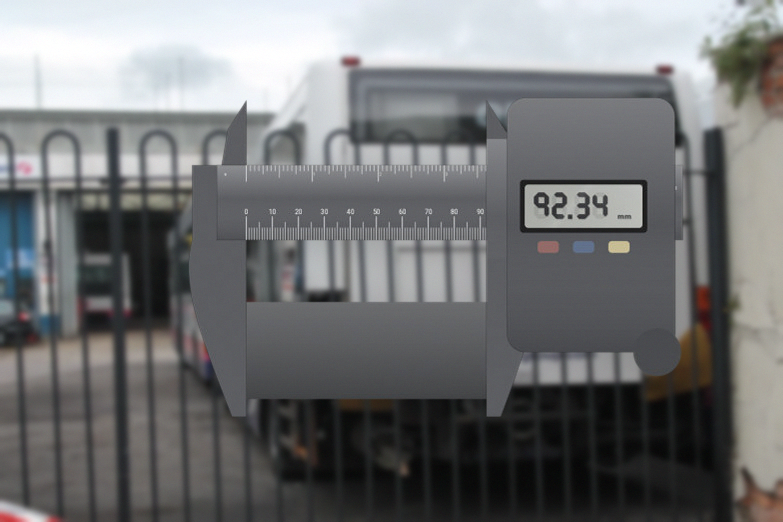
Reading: value=92.34 unit=mm
